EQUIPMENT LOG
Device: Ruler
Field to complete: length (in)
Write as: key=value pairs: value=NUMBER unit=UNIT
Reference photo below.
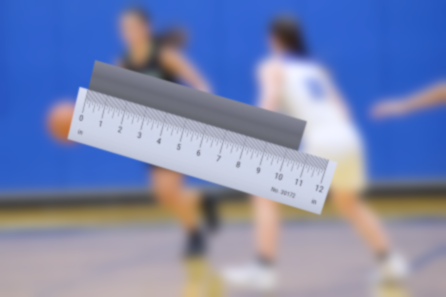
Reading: value=10.5 unit=in
